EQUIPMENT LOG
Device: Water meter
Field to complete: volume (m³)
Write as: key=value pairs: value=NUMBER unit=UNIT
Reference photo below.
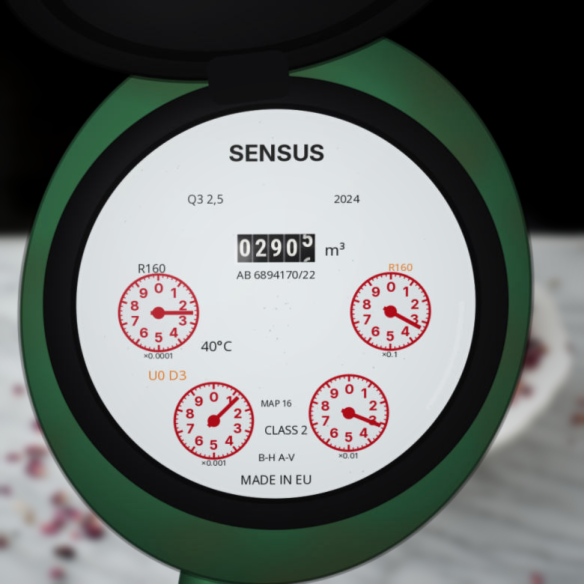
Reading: value=2905.3312 unit=m³
